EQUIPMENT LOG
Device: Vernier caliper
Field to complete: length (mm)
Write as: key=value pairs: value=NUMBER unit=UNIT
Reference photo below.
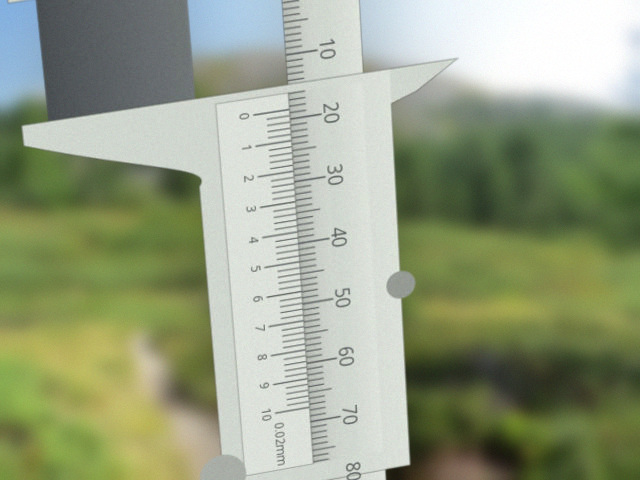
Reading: value=18.5 unit=mm
